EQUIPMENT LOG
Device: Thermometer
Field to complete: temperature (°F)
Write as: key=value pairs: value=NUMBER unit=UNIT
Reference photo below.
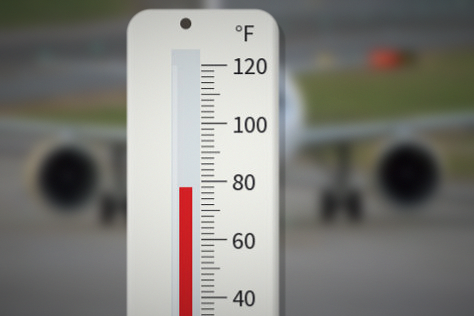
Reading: value=78 unit=°F
